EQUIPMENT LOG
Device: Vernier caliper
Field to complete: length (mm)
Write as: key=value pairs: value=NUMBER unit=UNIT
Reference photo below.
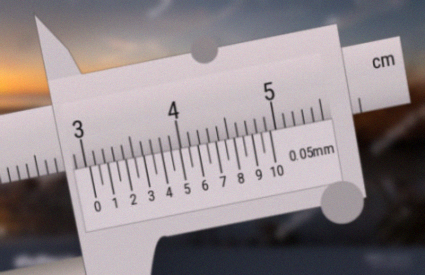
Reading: value=30.4 unit=mm
